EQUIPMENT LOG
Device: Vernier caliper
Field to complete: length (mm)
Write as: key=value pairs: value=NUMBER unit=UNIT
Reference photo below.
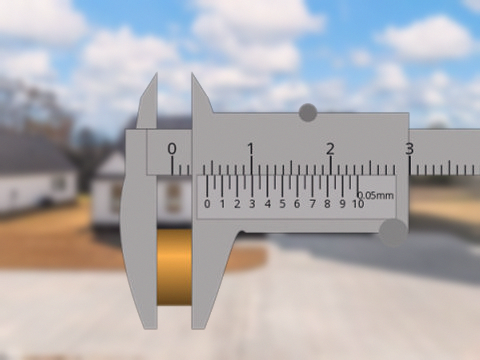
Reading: value=4.4 unit=mm
